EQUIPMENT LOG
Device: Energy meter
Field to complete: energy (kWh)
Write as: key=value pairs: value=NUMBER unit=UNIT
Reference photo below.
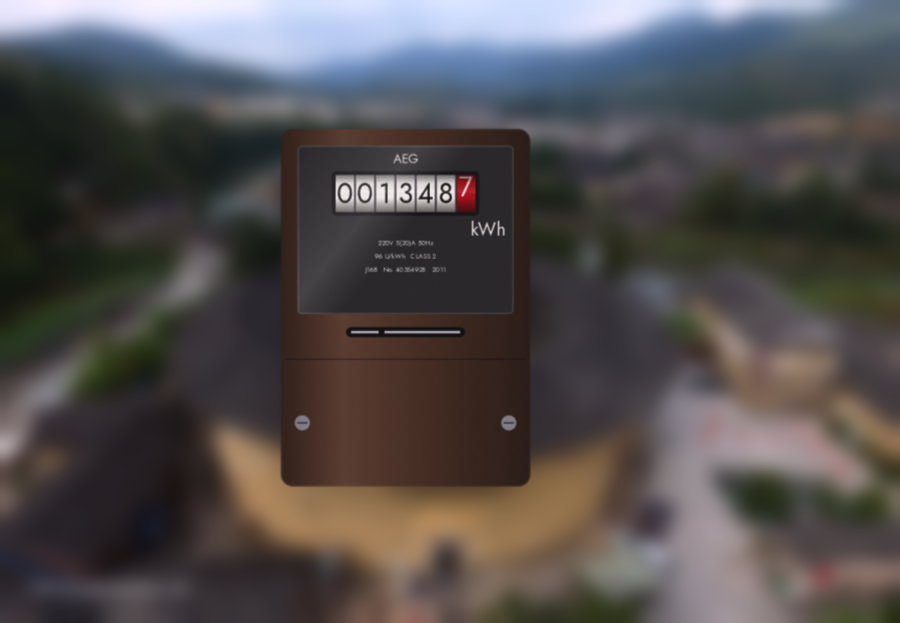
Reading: value=1348.7 unit=kWh
